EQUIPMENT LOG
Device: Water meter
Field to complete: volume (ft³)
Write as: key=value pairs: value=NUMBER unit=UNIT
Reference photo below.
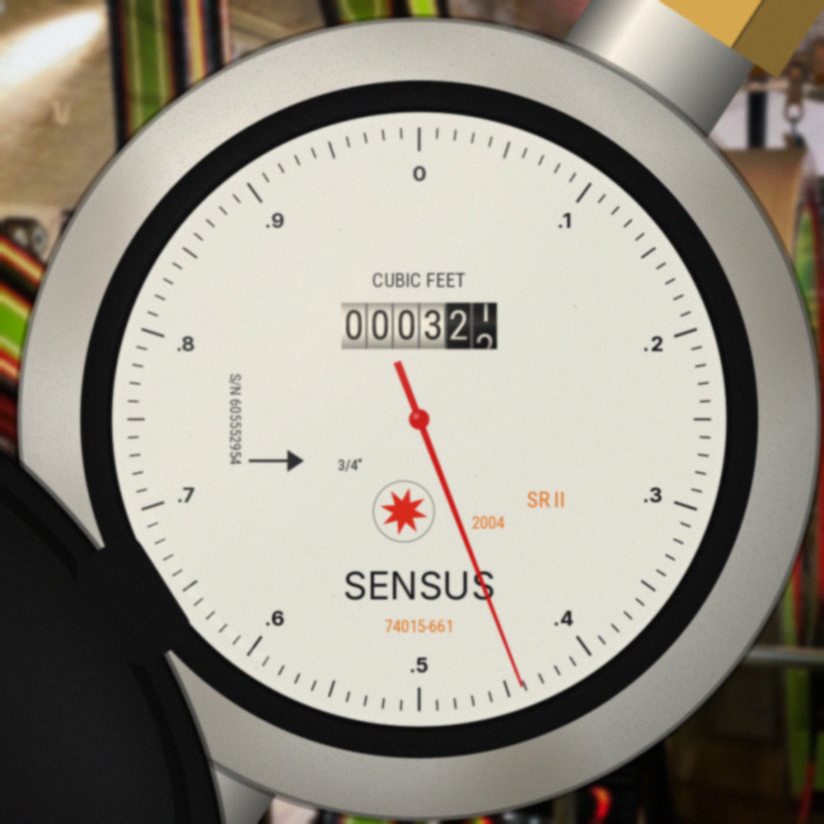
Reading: value=321.44 unit=ft³
